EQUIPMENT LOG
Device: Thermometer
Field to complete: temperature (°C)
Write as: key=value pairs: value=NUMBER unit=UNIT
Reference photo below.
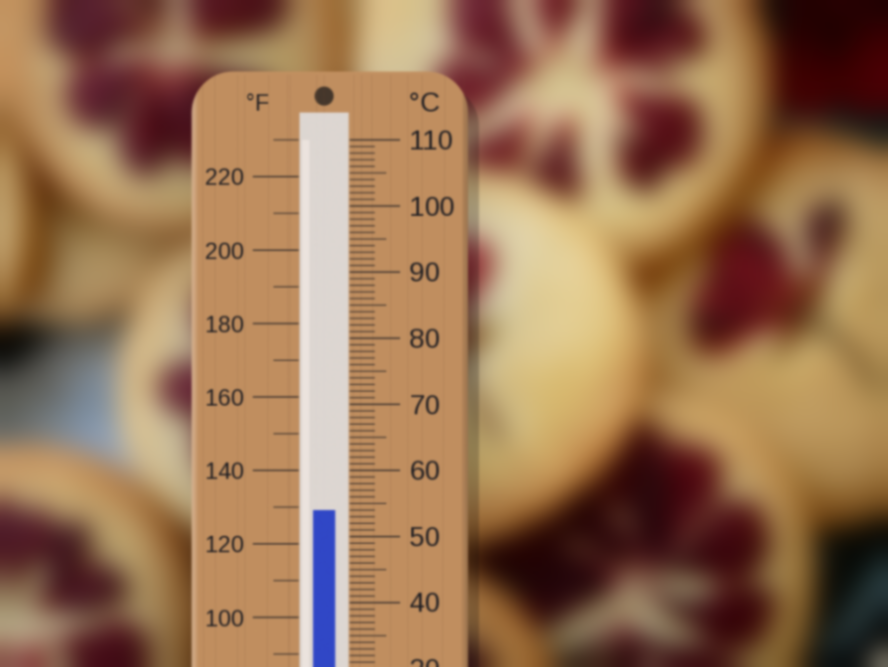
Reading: value=54 unit=°C
